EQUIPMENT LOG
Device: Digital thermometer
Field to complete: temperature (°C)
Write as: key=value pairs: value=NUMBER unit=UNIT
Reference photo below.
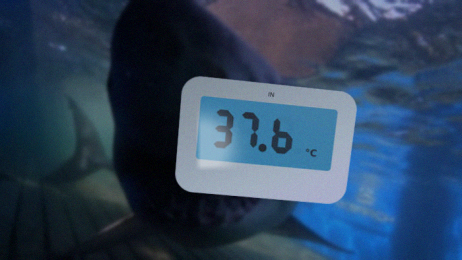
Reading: value=37.6 unit=°C
